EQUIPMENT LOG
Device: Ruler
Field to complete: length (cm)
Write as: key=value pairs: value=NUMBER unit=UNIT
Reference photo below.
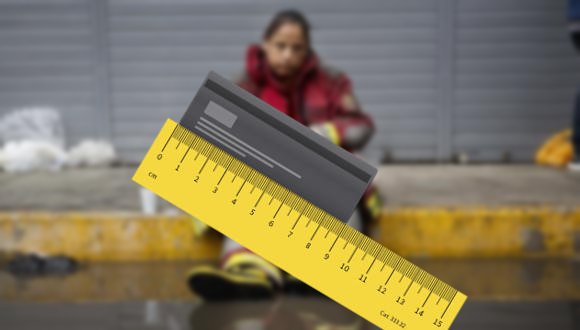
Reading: value=9 unit=cm
